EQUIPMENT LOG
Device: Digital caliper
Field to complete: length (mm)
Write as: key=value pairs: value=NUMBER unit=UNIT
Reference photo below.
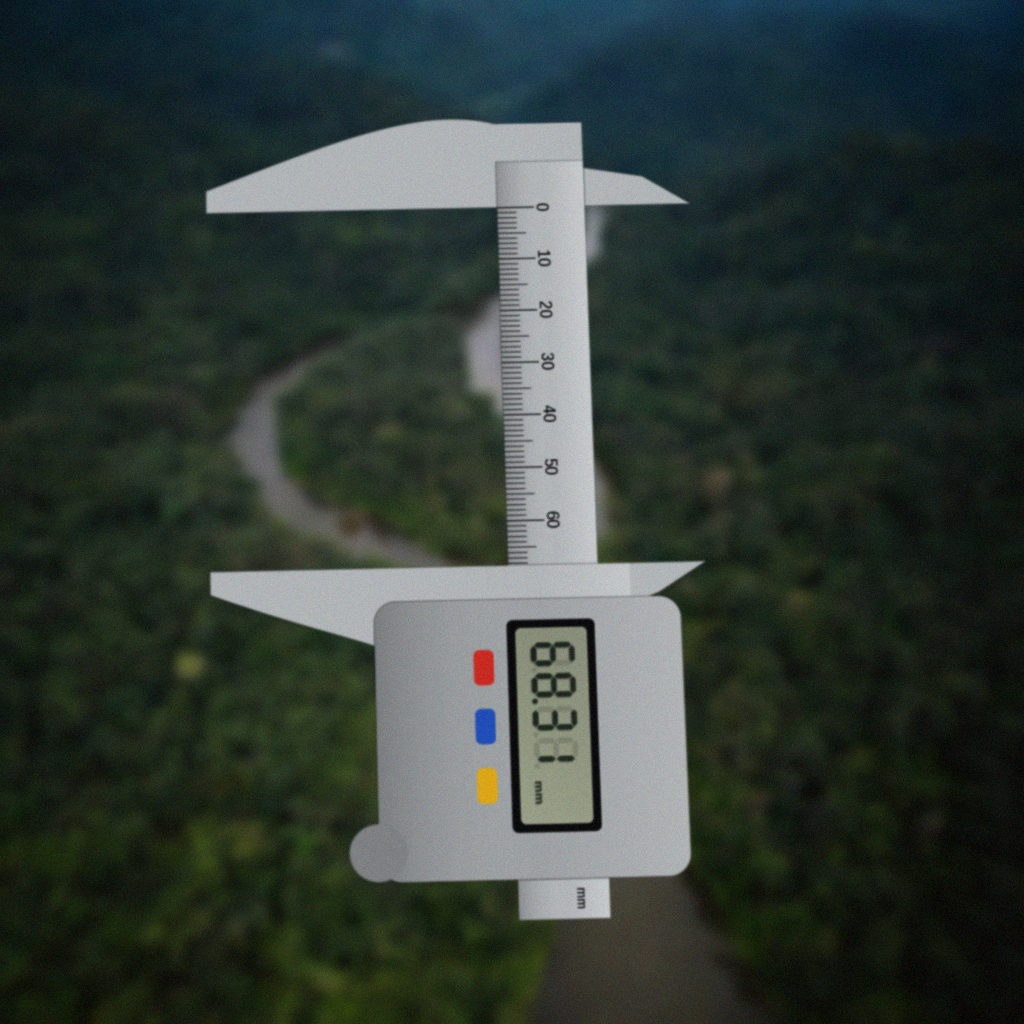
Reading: value=68.31 unit=mm
